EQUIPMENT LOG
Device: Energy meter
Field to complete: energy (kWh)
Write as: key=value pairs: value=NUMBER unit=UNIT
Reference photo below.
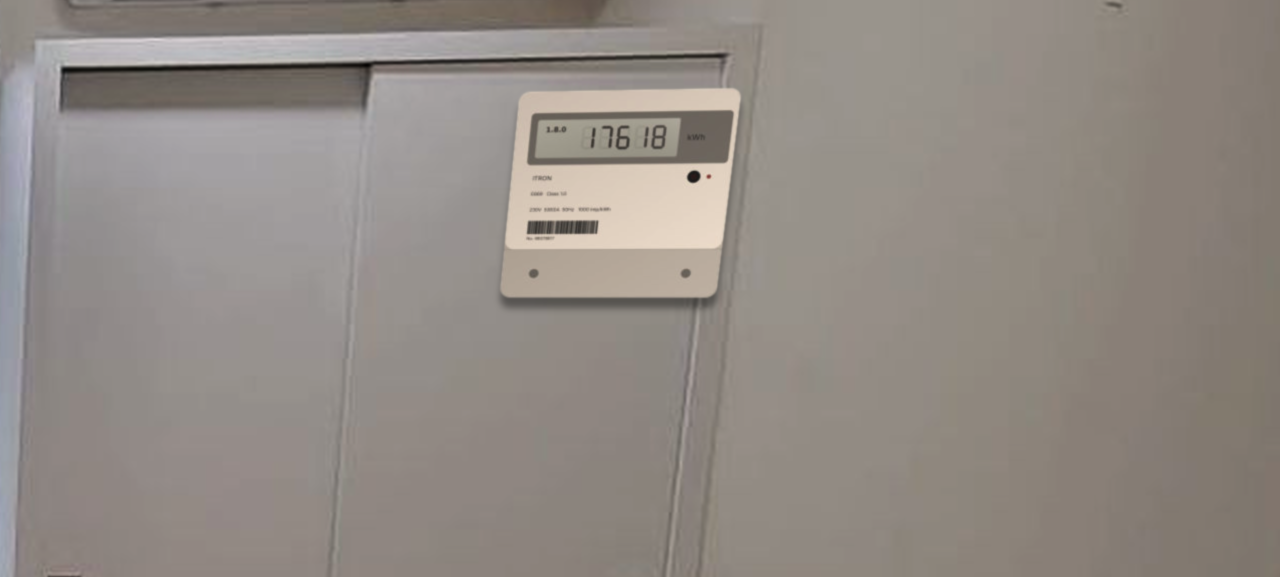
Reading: value=17618 unit=kWh
